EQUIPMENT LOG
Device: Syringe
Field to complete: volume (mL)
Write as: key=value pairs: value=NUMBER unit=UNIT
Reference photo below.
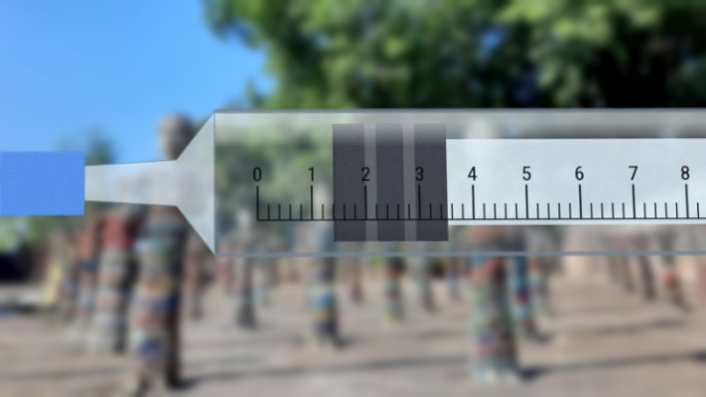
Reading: value=1.4 unit=mL
